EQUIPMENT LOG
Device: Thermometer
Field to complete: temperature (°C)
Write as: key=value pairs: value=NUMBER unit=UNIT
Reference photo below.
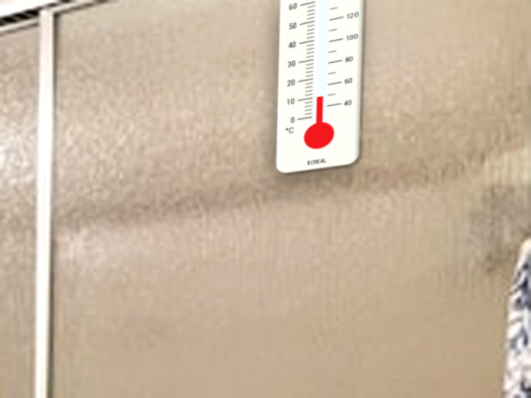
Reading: value=10 unit=°C
